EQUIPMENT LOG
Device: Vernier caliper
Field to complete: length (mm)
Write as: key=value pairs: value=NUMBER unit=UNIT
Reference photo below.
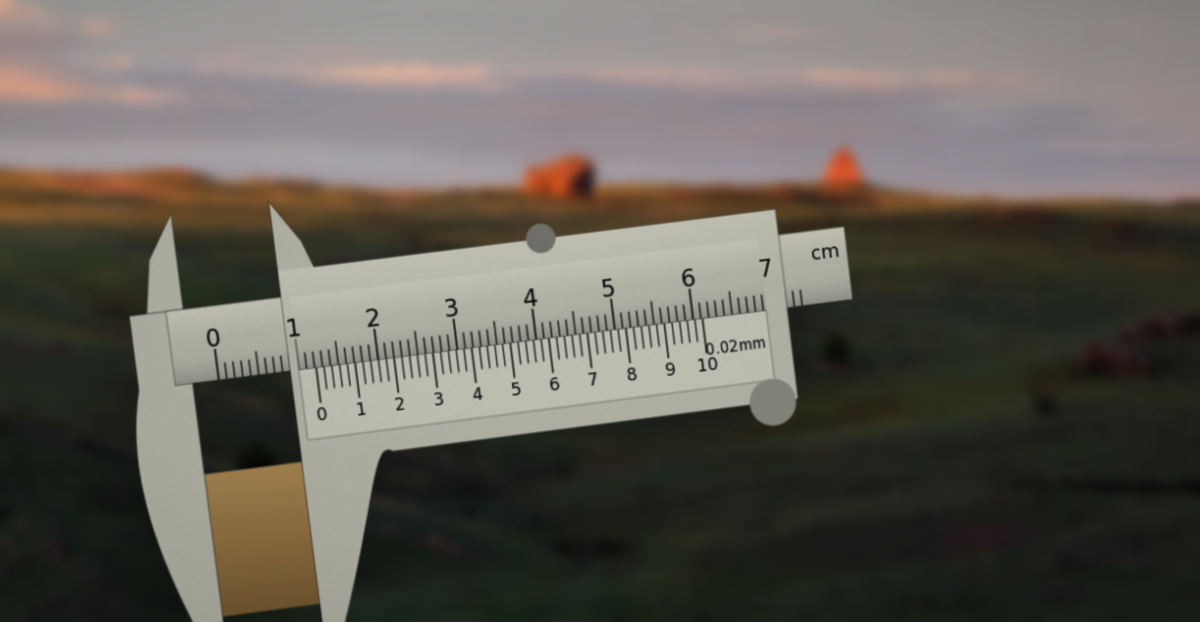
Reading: value=12.2 unit=mm
